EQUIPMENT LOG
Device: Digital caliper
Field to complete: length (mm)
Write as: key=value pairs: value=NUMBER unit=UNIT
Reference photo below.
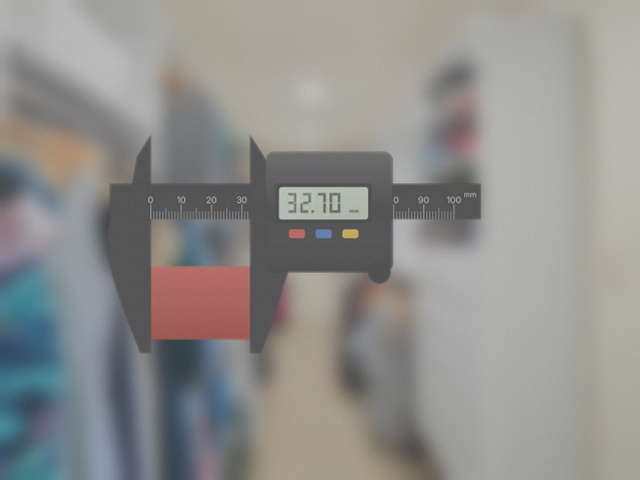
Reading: value=32.70 unit=mm
